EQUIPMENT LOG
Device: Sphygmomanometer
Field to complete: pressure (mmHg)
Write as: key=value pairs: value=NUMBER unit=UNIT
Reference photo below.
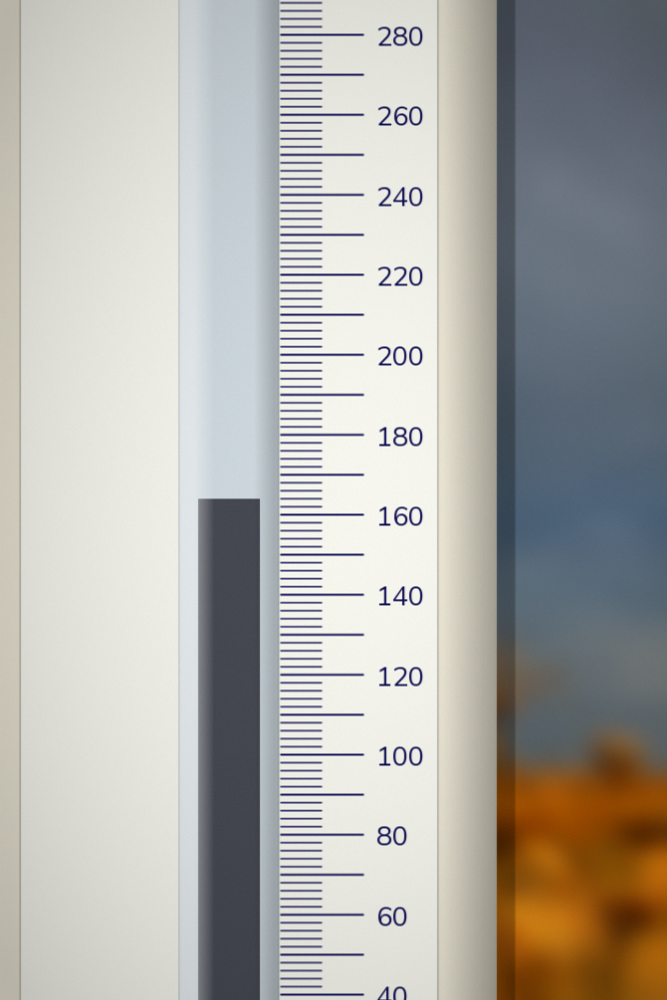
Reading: value=164 unit=mmHg
